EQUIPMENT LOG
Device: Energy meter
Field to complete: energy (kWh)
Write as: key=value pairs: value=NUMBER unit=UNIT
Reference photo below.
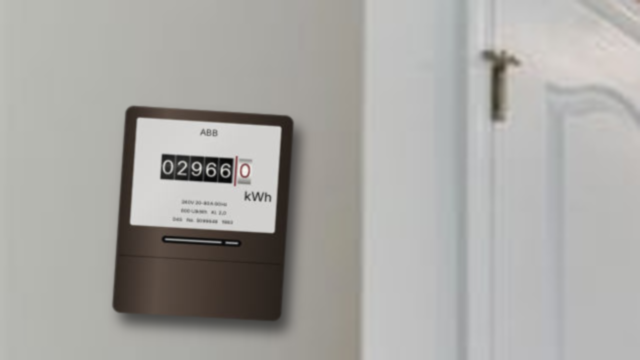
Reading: value=2966.0 unit=kWh
